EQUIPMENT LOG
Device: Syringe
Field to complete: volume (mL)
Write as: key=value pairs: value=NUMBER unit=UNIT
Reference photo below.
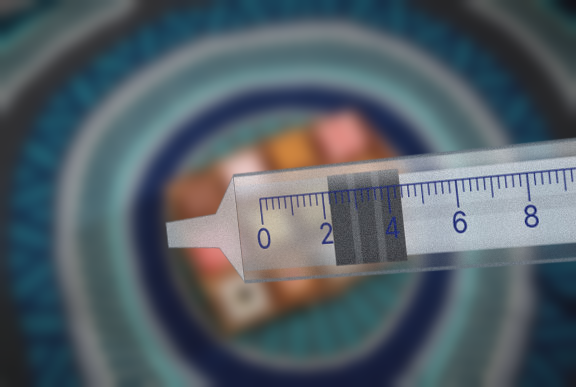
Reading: value=2.2 unit=mL
